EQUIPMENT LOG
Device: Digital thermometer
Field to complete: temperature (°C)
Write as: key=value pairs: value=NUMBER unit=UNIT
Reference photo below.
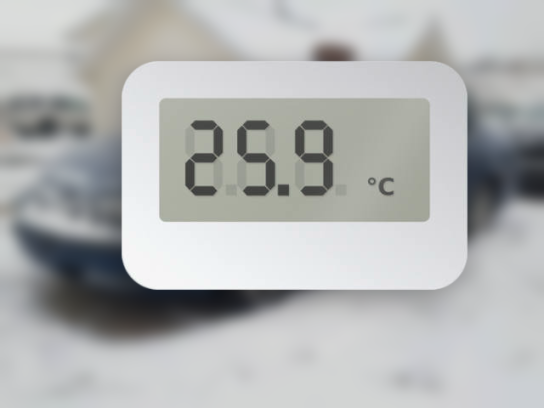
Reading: value=25.9 unit=°C
